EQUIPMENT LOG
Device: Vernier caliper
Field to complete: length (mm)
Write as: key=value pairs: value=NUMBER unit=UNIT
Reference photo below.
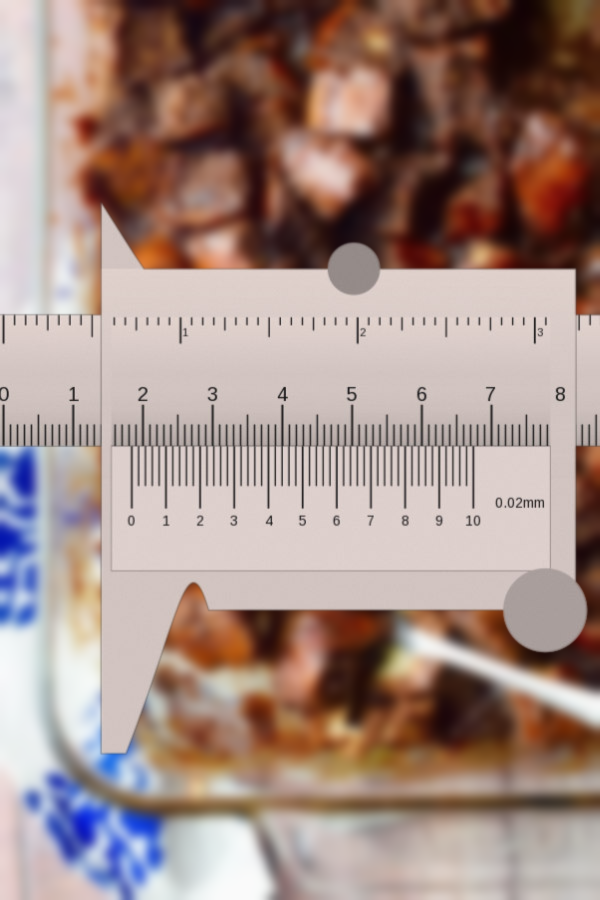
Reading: value=18.4 unit=mm
